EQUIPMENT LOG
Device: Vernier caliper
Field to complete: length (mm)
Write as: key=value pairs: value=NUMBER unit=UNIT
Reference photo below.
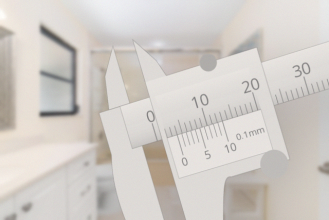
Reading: value=4.0 unit=mm
